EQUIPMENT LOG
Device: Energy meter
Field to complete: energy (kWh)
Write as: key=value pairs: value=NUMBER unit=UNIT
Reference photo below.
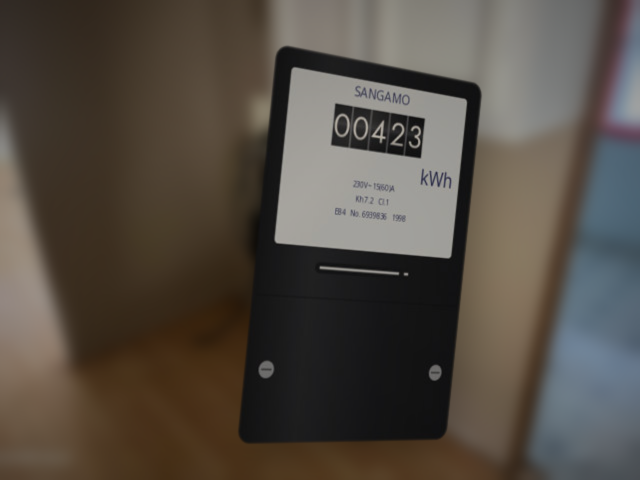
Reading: value=423 unit=kWh
